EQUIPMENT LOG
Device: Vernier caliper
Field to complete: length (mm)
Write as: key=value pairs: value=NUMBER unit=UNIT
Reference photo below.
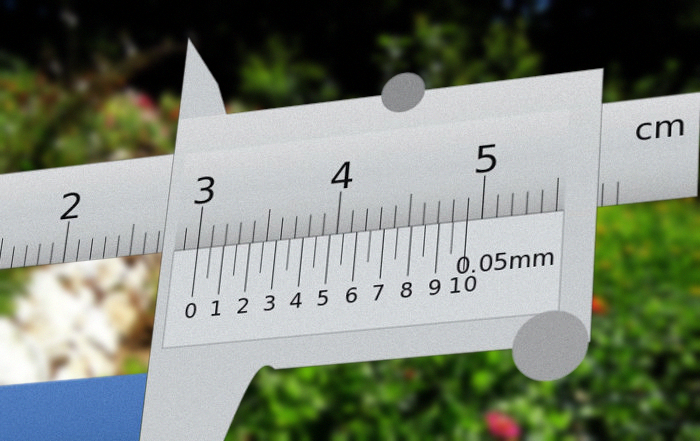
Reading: value=30.0 unit=mm
